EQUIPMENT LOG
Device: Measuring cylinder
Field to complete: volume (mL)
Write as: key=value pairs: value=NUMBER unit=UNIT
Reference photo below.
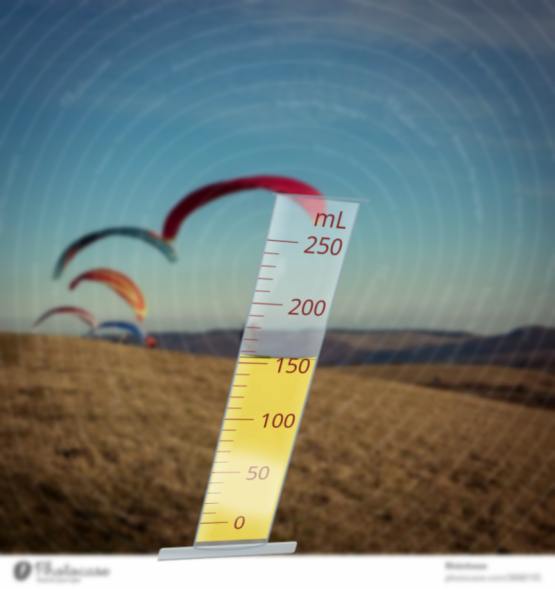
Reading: value=155 unit=mL
